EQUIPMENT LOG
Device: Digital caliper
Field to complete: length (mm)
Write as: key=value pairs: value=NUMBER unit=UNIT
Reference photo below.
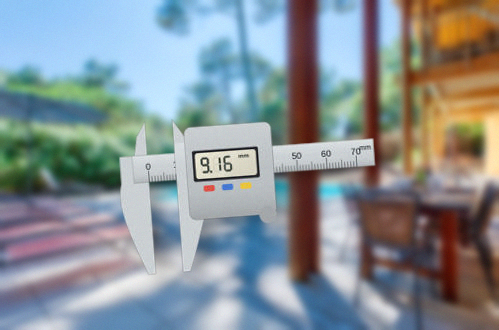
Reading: value=9.16 unit=mm
